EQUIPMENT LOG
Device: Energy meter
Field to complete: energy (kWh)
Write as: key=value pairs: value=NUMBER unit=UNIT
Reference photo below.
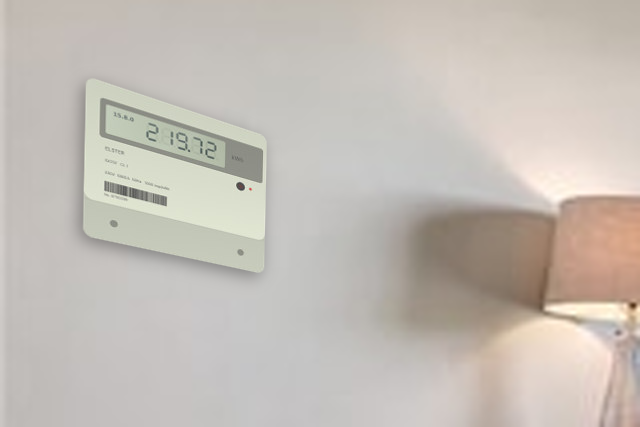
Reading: value=219.72 unit=kWh
